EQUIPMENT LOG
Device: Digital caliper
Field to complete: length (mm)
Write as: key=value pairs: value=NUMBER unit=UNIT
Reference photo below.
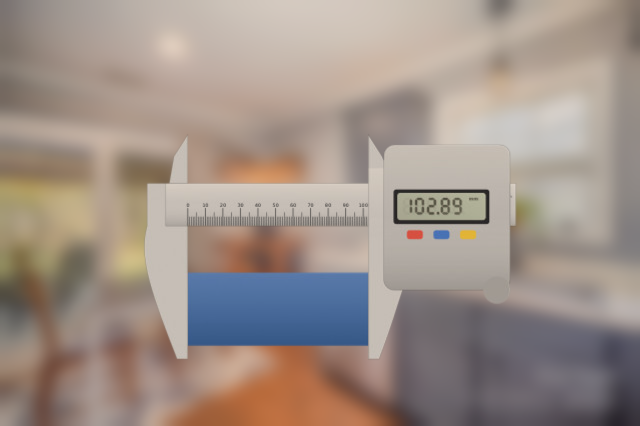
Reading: value=102.89 unit=mm
